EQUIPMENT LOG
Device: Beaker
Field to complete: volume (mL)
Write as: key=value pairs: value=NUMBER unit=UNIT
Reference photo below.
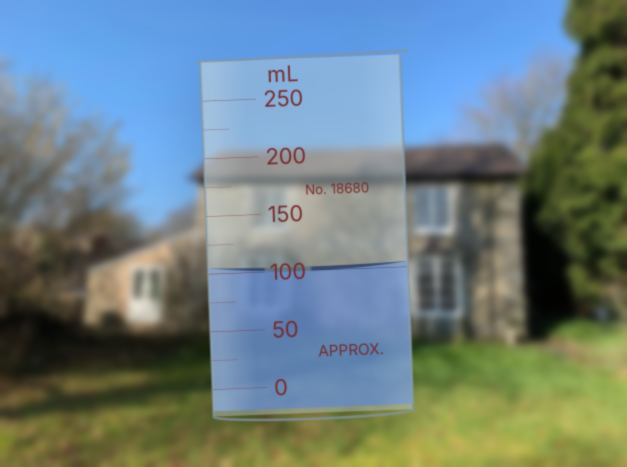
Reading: value=100 unit=mL
